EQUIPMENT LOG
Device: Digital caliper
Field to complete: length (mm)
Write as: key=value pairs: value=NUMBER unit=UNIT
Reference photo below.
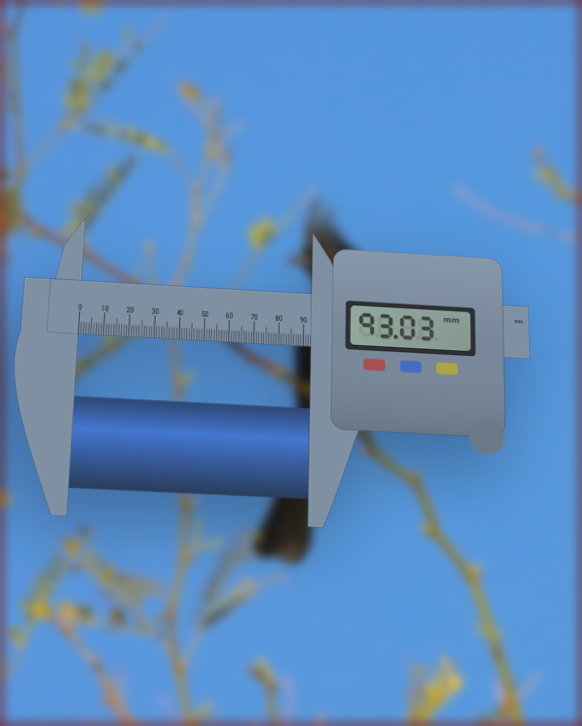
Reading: value=93.03 unit=mm
